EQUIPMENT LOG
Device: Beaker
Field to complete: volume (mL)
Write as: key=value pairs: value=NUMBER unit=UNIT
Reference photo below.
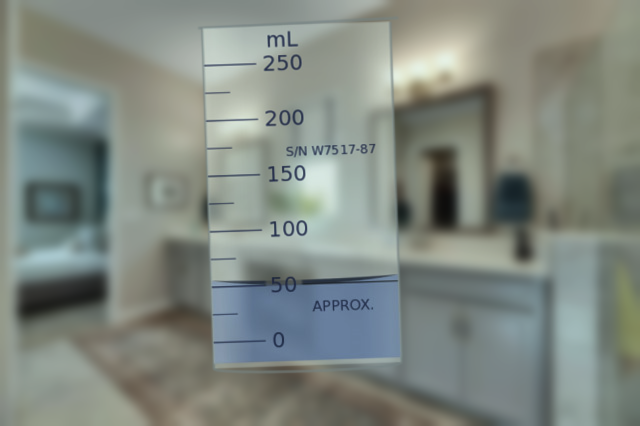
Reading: value=50 unit=mL
